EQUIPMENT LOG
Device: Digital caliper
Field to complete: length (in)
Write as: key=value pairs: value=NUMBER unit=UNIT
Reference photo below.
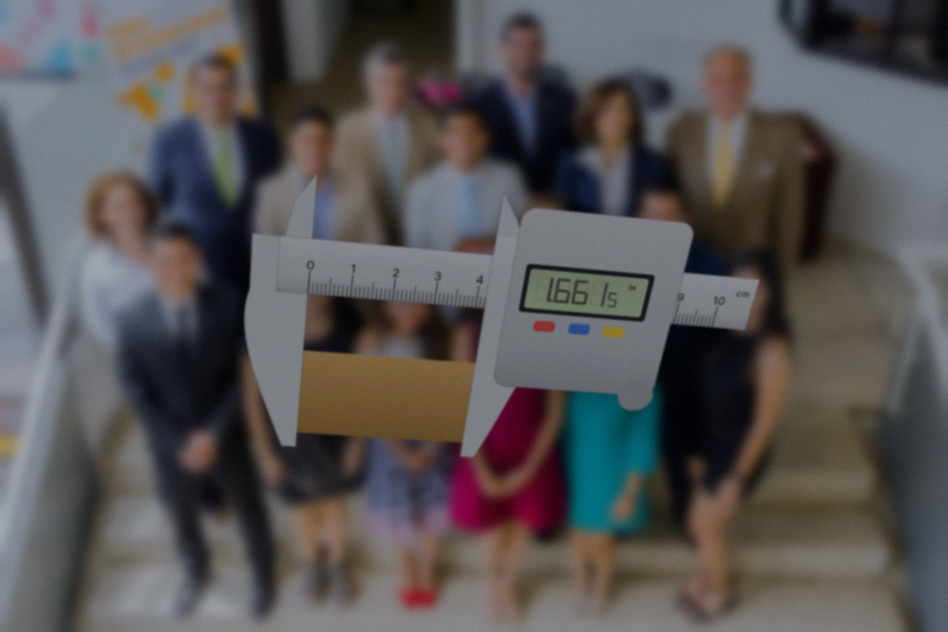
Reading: value=1.6615 unit=in
